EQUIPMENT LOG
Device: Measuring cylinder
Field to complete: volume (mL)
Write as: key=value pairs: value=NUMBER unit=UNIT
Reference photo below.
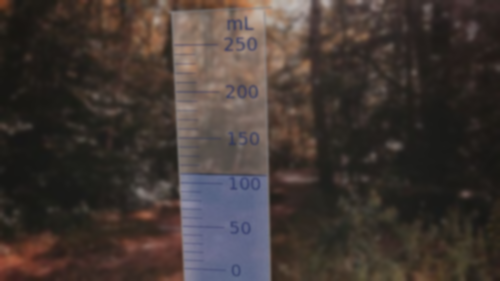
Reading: value=110 unit=mL
